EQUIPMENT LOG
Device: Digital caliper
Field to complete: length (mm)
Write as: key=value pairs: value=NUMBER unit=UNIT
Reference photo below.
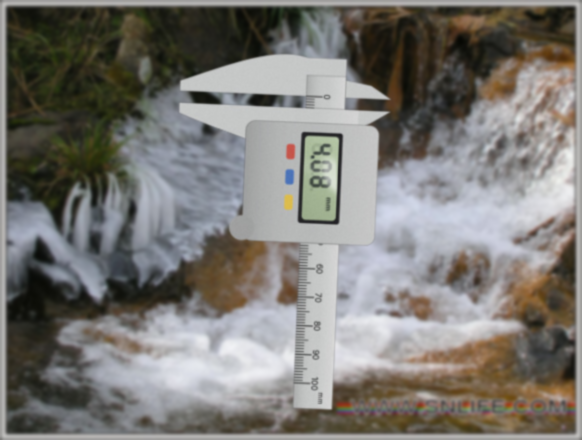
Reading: value=4.08 unit=mm
